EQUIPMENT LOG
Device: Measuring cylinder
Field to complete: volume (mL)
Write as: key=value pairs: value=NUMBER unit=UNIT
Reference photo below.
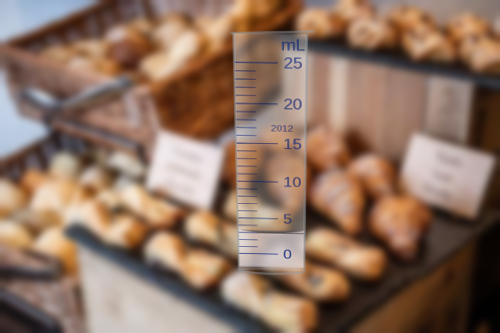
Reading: value=3 unit=mL
